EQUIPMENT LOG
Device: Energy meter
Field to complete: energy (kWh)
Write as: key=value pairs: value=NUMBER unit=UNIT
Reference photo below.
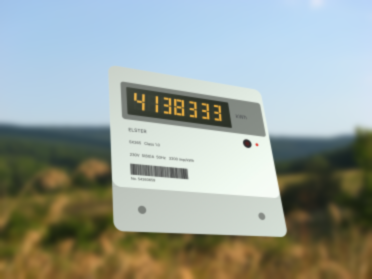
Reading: value=4138333 unit=kWh
